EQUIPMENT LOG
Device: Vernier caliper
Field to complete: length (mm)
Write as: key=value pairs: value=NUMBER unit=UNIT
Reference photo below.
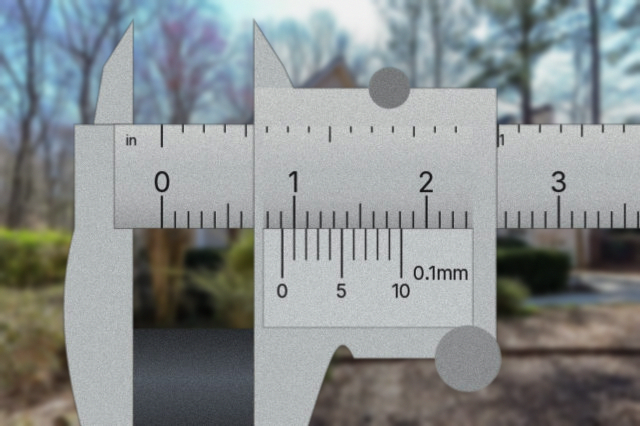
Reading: value=9.1 unit=mm
